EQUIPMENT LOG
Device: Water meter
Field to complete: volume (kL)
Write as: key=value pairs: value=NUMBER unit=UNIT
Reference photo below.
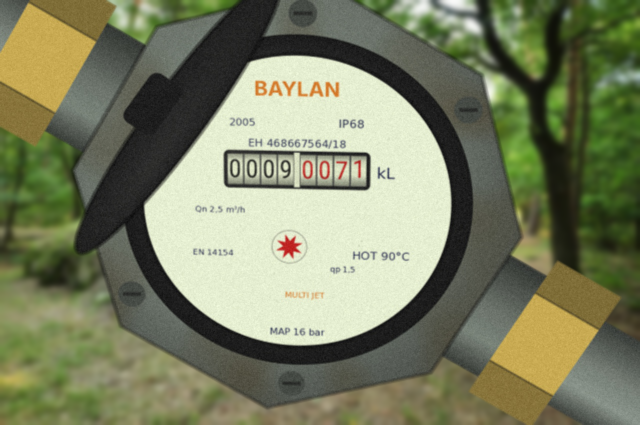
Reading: value=9.0071 unit=kL
